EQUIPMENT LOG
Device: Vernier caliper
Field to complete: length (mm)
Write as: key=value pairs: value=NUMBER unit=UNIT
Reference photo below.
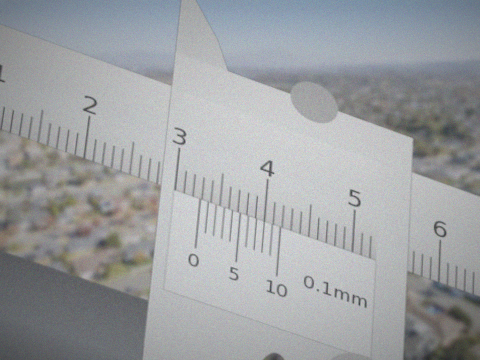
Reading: value=32.8 unit=mm
